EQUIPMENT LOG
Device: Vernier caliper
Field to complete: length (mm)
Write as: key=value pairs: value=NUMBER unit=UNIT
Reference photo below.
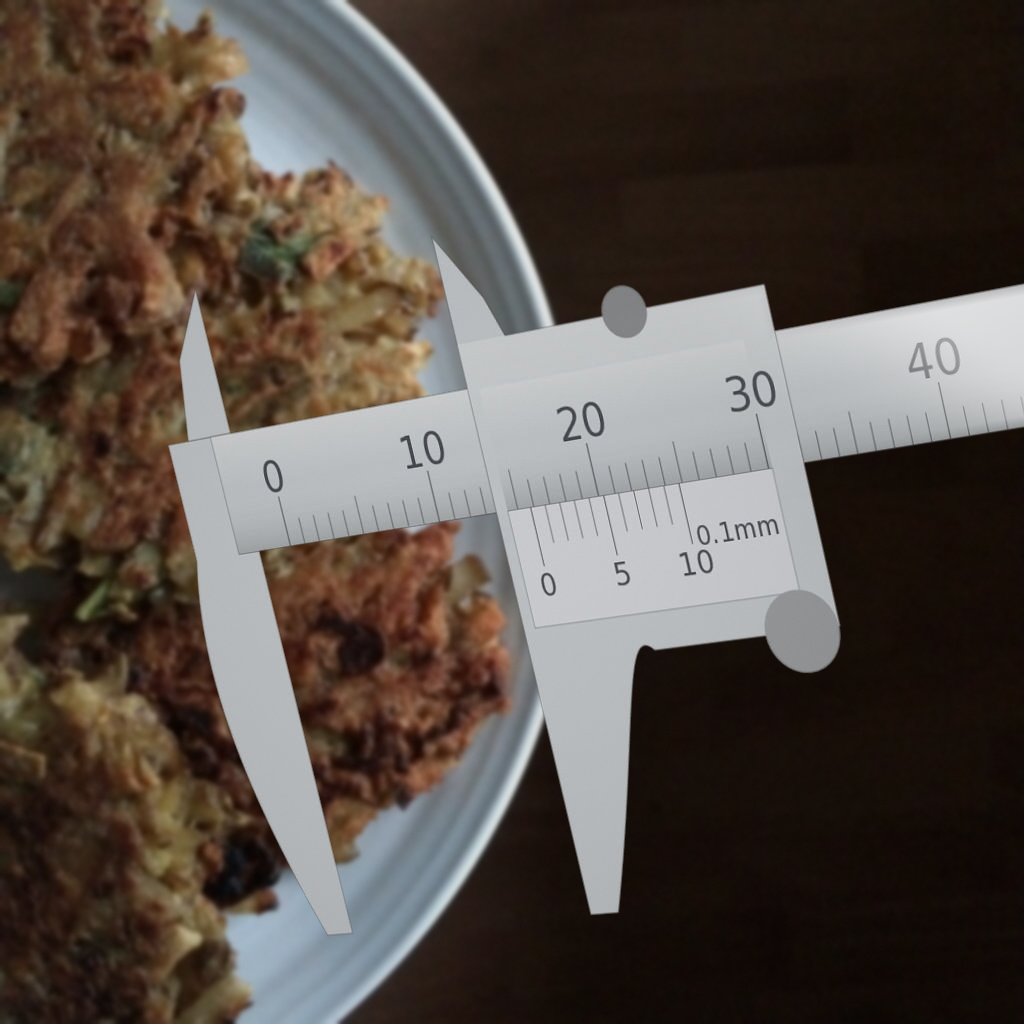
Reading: value=15.8 unit=mm
